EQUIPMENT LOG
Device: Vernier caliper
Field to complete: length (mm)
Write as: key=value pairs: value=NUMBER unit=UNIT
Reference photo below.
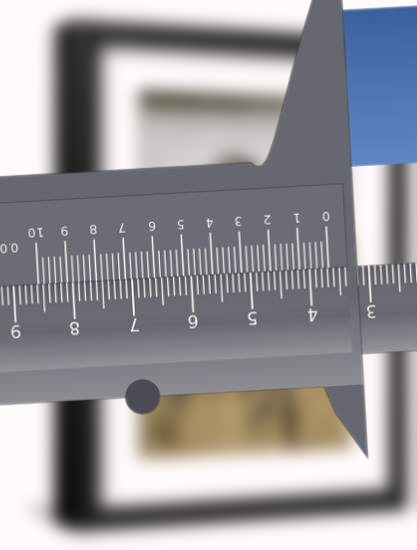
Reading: value=36.8 unit=mm
